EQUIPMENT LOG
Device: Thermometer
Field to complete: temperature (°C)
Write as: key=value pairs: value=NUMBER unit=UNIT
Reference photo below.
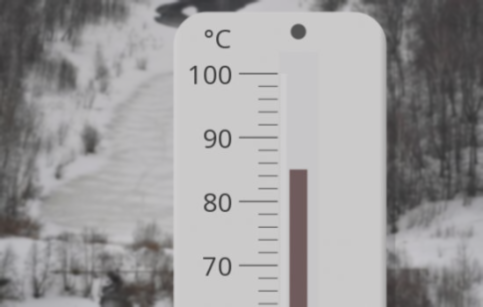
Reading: value=85 unit=°C
